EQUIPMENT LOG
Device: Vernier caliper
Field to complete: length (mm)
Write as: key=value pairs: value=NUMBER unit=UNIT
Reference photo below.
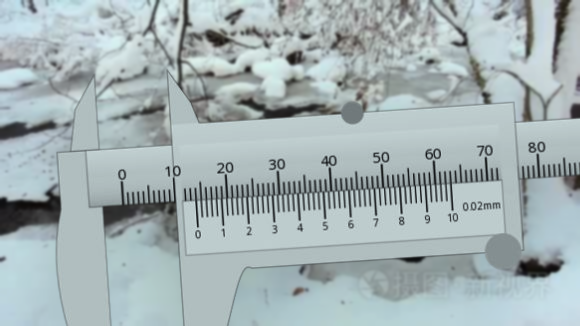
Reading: value=14.0 unit=mm
